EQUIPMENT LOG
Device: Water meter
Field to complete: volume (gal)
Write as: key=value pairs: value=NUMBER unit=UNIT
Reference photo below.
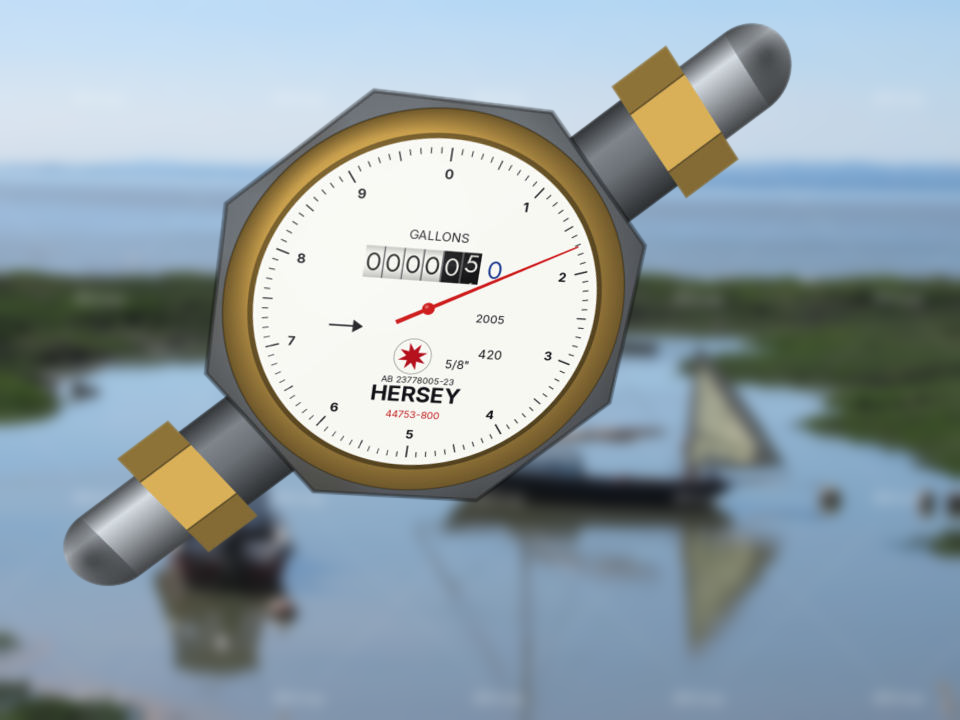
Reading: value=51.7 unit=gal
